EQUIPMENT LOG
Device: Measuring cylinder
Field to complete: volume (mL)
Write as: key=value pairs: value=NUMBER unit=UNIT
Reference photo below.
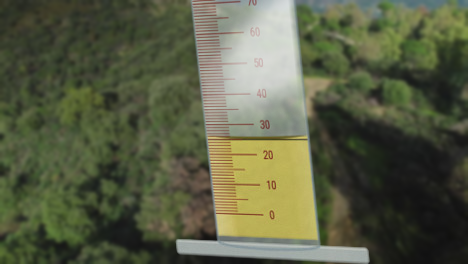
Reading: value=25 unit=mL
